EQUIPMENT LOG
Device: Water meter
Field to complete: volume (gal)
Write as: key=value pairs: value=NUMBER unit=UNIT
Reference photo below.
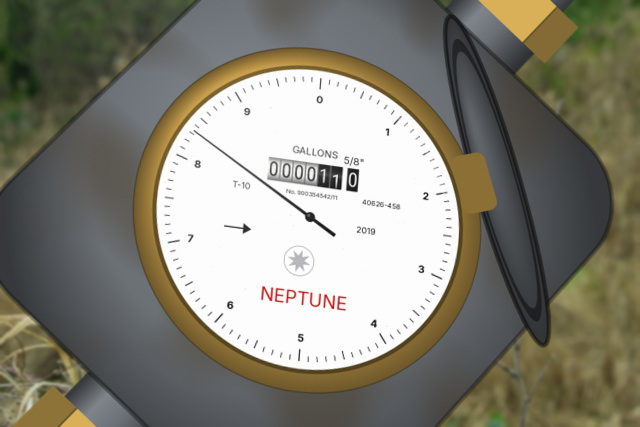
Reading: value=108.3 unit=gal
